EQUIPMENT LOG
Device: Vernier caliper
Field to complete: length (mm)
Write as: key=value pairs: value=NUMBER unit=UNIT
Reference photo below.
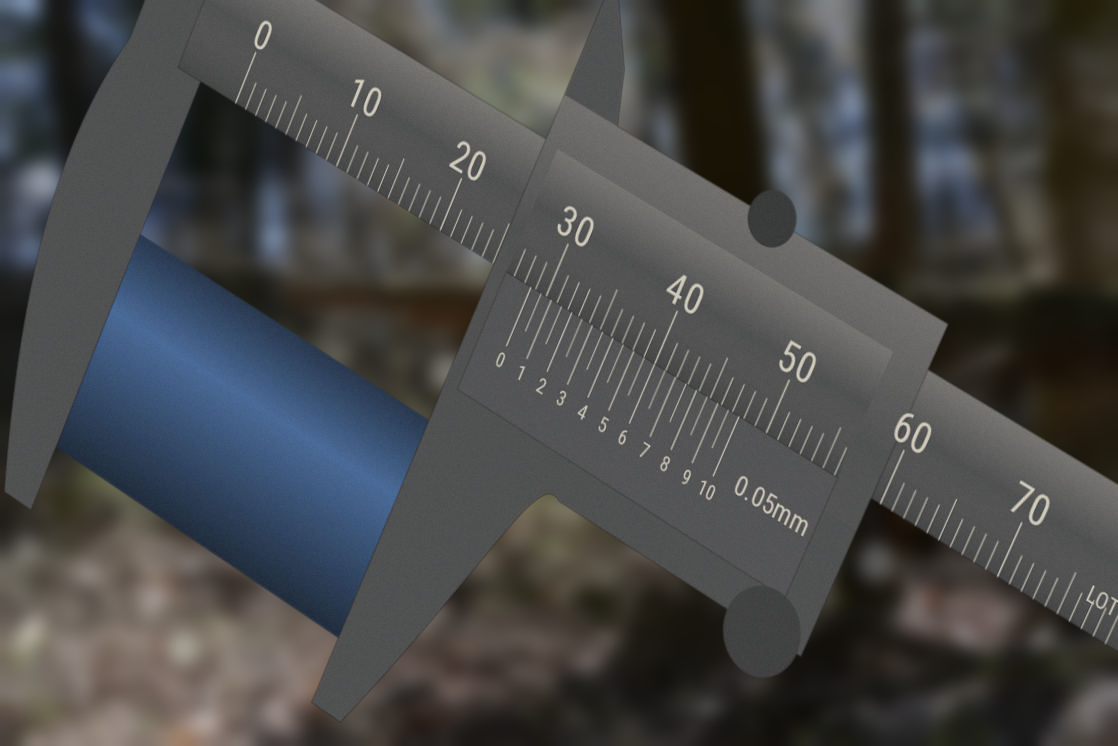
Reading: value=28.6 unit=mm
